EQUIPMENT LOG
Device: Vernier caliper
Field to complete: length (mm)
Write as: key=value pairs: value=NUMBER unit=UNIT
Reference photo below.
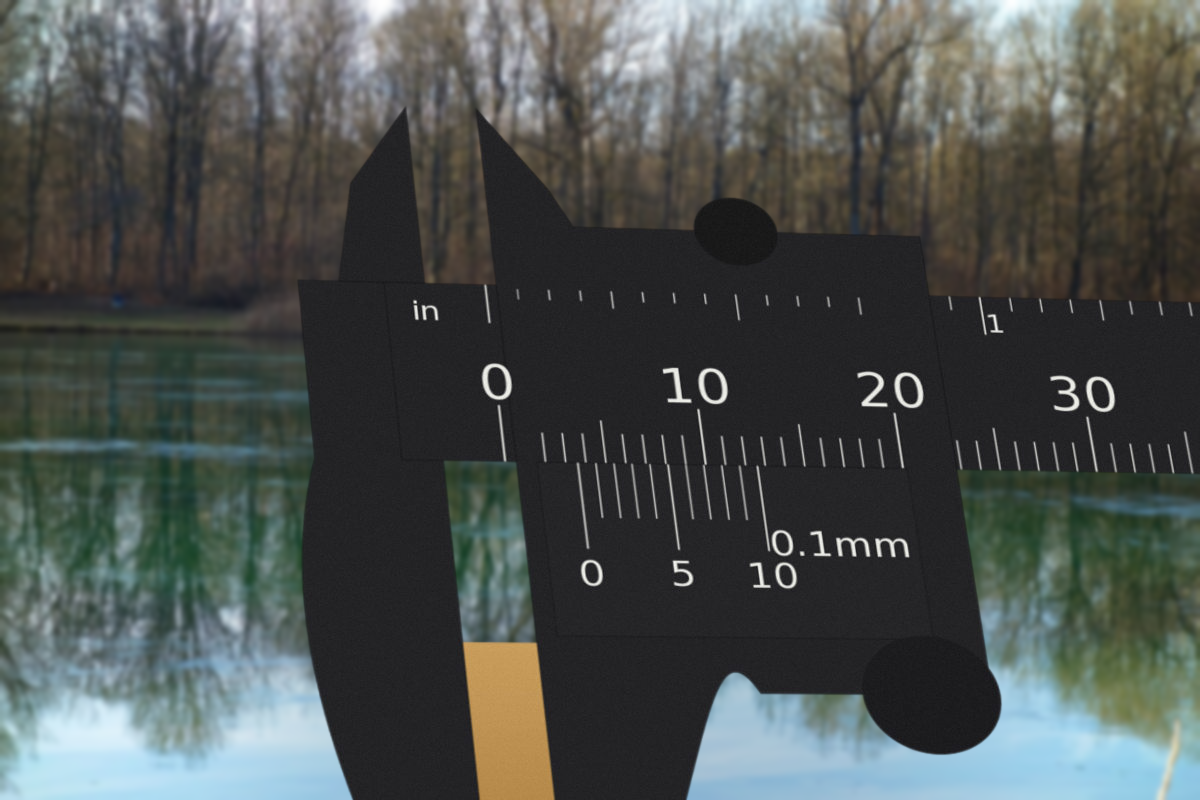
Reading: value=3.6 unit=mm
